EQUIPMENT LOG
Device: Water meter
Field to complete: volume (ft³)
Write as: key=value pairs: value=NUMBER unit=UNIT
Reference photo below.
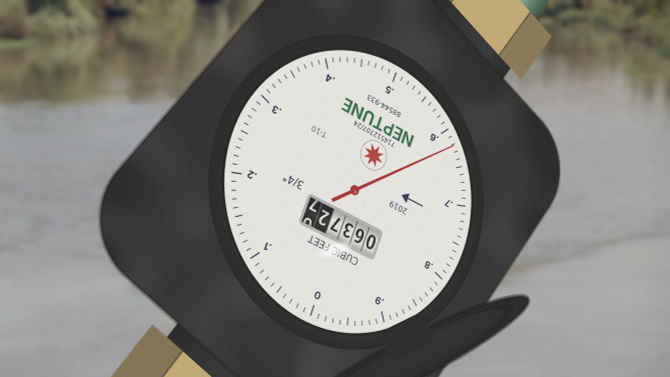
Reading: value=63726.62 unit=ft³
